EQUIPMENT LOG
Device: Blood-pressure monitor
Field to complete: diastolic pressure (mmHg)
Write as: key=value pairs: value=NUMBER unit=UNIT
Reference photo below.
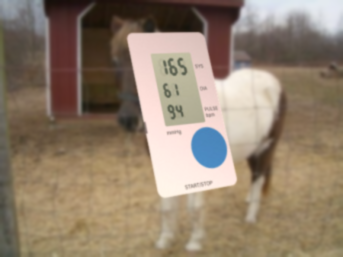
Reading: value=61 unit=mmHg
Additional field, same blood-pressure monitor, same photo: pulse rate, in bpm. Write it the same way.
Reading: value=94 unit=bpm
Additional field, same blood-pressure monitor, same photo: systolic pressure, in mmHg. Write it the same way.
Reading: value=165 unit=mmHg
